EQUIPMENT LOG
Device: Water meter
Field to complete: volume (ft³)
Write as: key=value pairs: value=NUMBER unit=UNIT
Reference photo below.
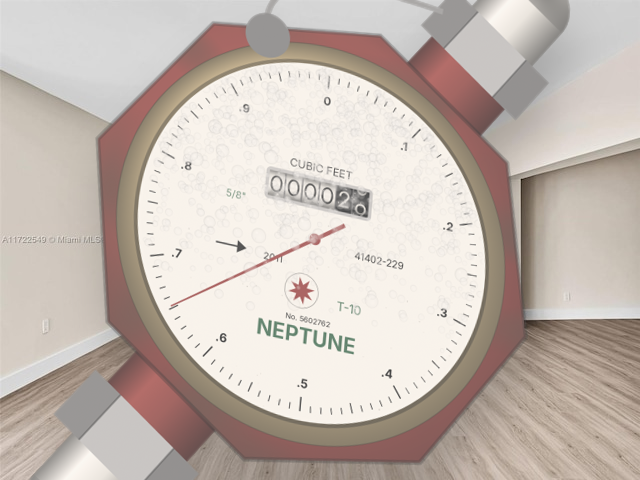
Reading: value=28.65 unit=ft³
